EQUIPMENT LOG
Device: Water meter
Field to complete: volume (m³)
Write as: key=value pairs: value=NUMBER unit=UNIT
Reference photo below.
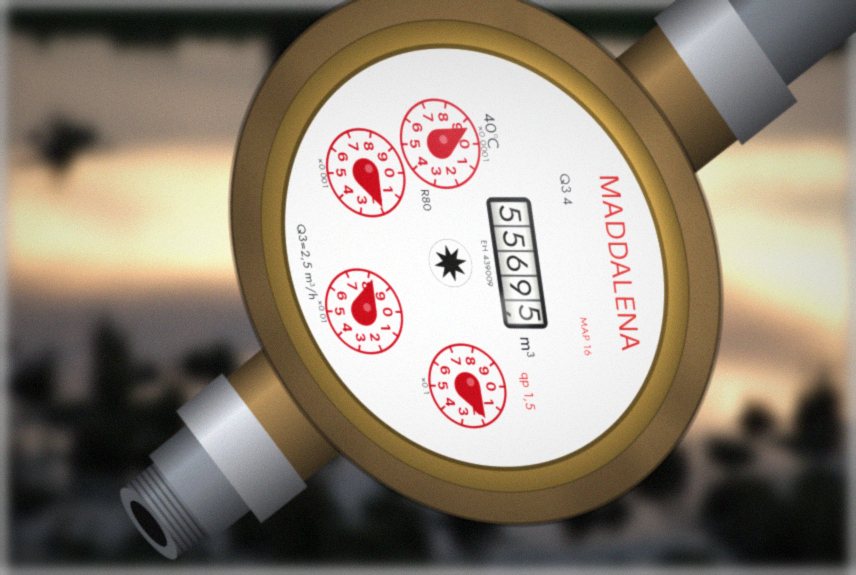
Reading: value=55695.1819 unit=m³
